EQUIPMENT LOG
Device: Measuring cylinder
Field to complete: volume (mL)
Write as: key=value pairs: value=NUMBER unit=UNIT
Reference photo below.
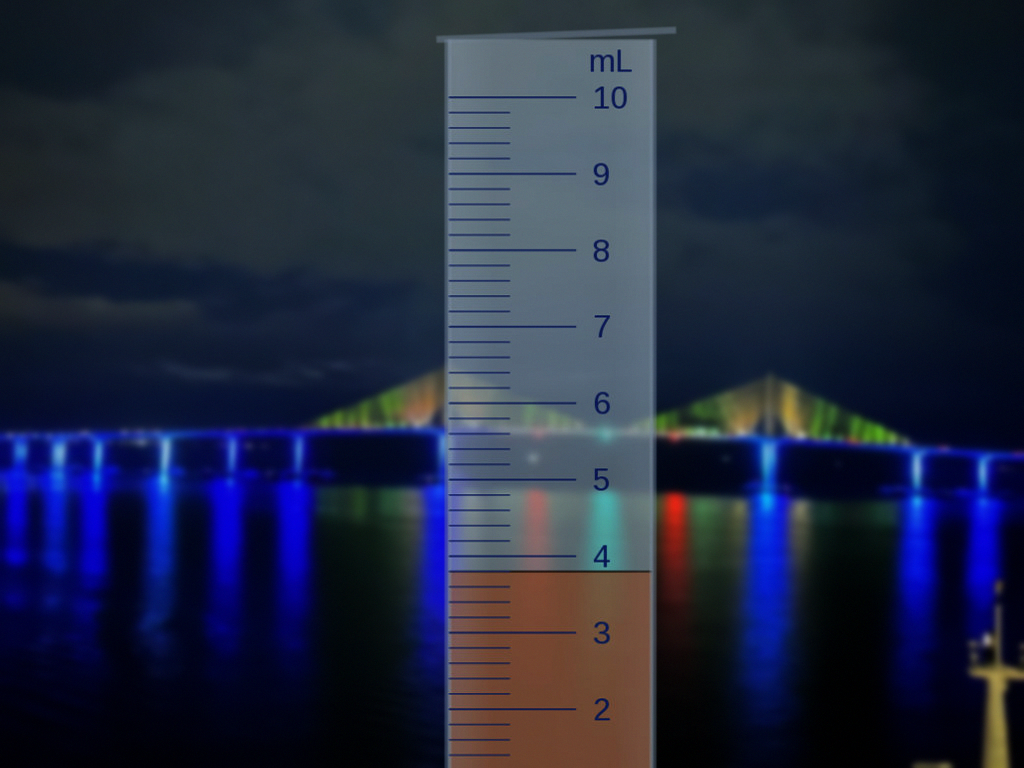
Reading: value=3.8 unit=mL
